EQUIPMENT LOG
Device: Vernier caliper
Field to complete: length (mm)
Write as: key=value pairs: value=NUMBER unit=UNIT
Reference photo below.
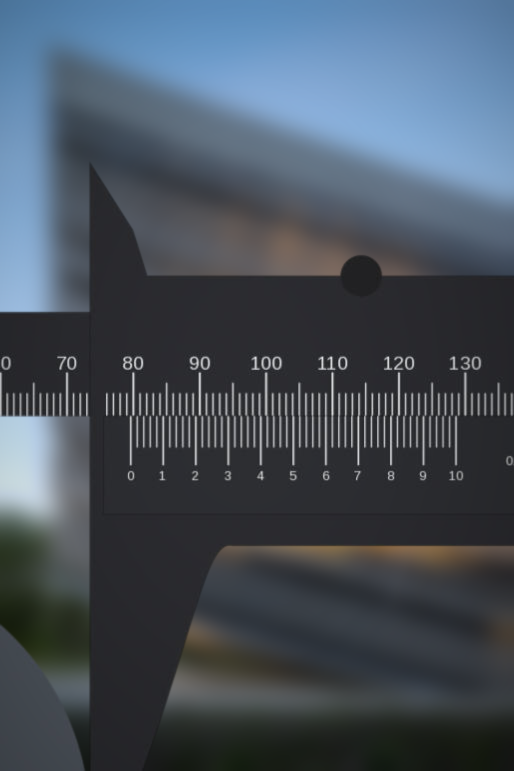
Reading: value=79.6 unit=mm
